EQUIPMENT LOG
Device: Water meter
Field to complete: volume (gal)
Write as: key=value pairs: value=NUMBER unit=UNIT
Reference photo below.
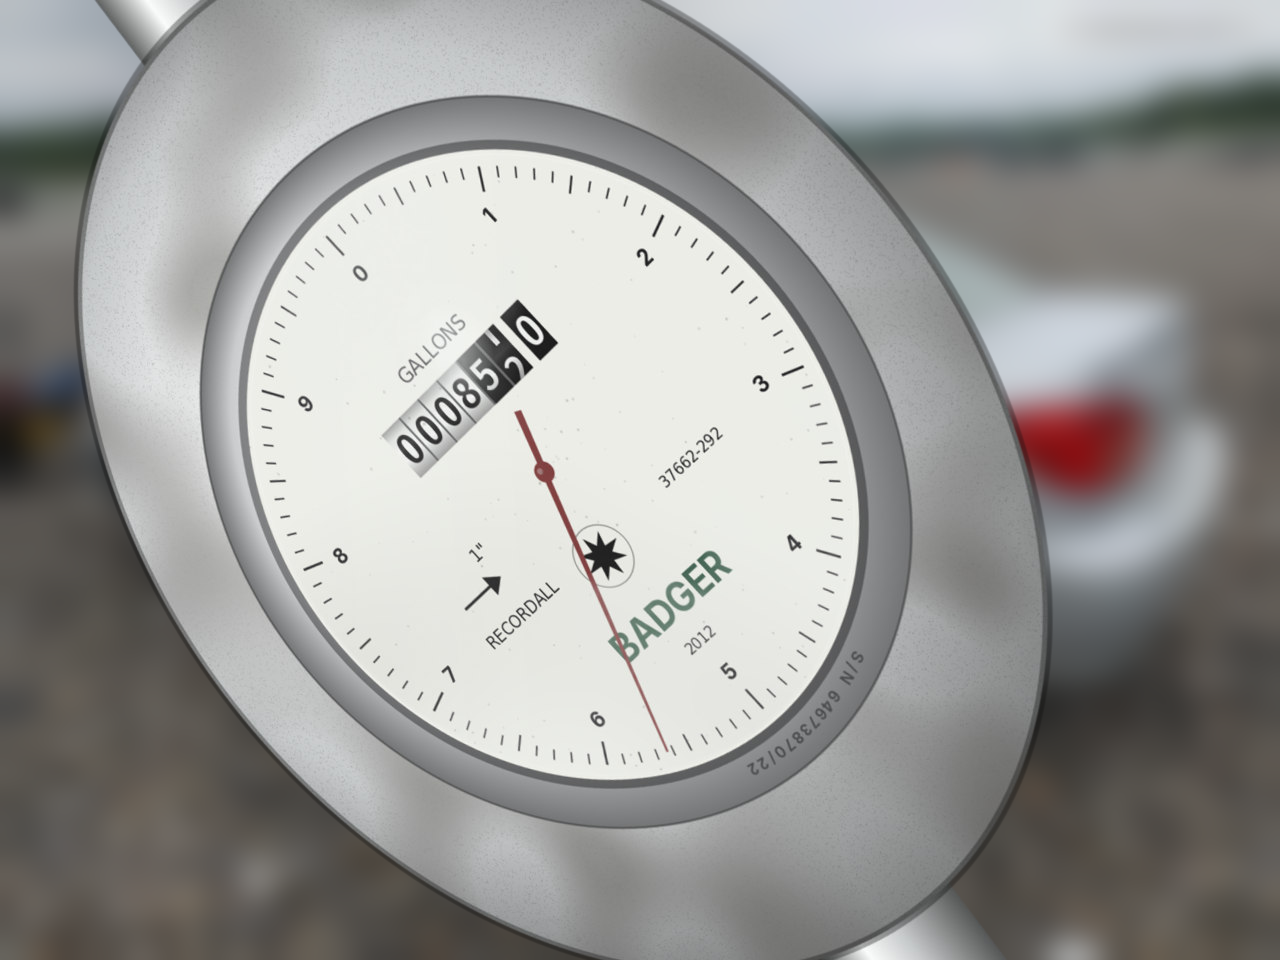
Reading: value=8515.6 unit=gal
